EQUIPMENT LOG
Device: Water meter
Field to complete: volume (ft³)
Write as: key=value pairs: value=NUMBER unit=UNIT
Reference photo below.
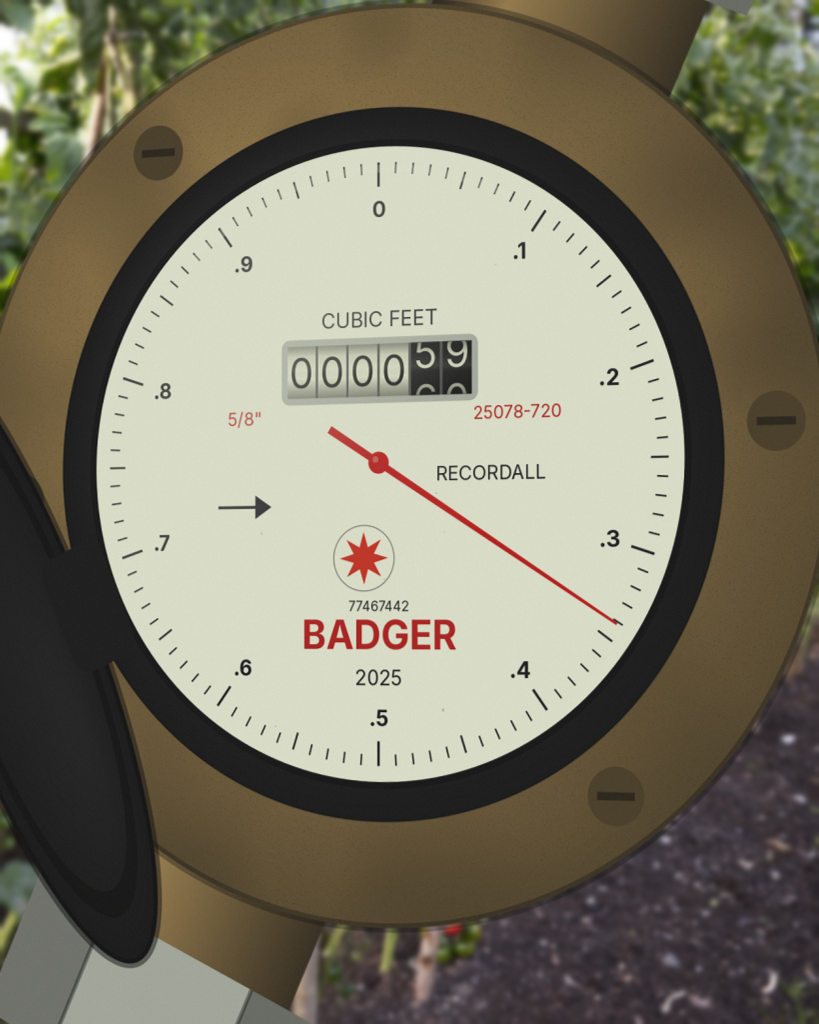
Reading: value=59.34 unit=ft³
